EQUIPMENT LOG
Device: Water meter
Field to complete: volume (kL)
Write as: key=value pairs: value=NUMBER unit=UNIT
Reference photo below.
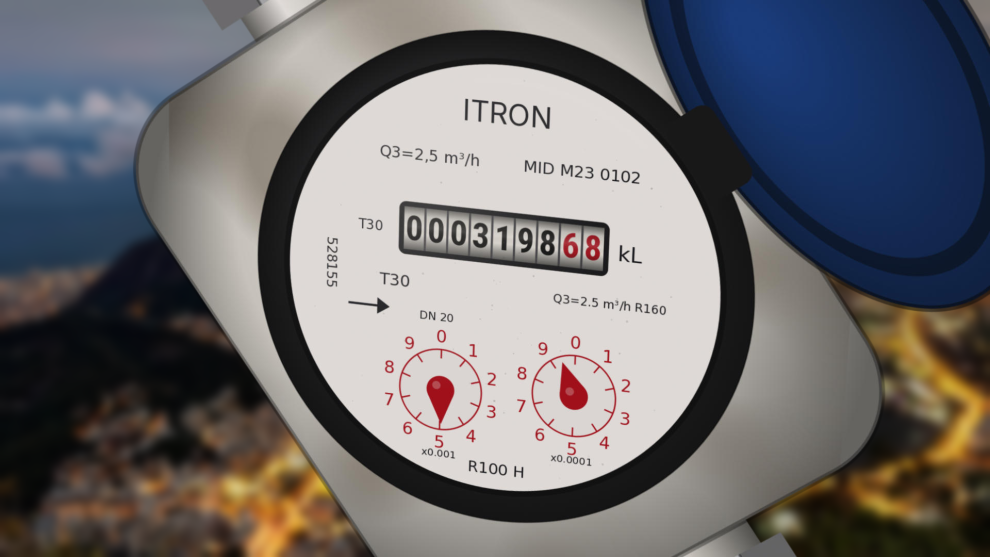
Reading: value=3198.6849 unit=kL
